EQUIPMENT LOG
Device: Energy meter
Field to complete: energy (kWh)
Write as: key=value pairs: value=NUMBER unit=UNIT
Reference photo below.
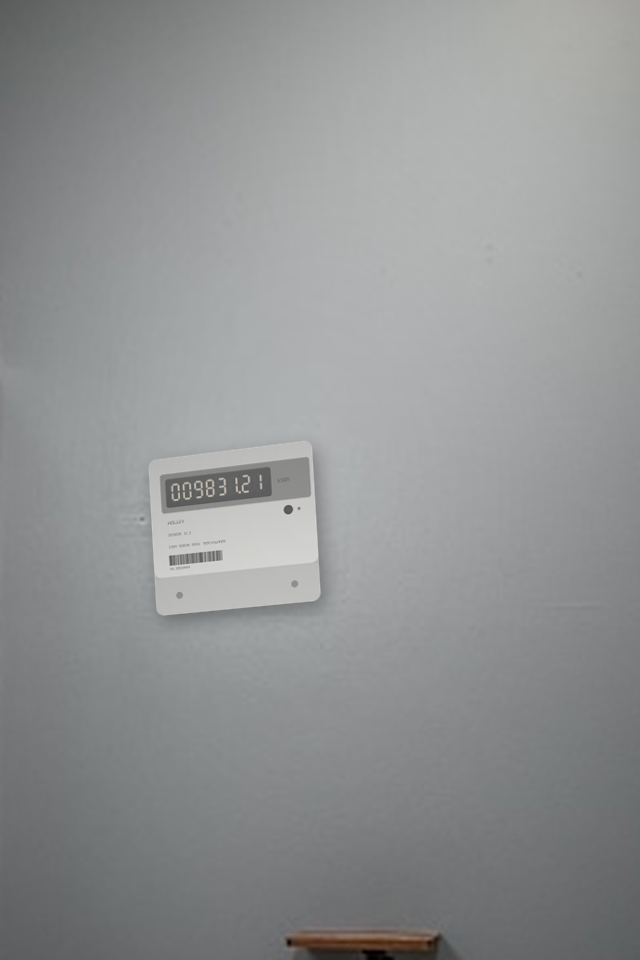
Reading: value=9831.21 unit=kWh
